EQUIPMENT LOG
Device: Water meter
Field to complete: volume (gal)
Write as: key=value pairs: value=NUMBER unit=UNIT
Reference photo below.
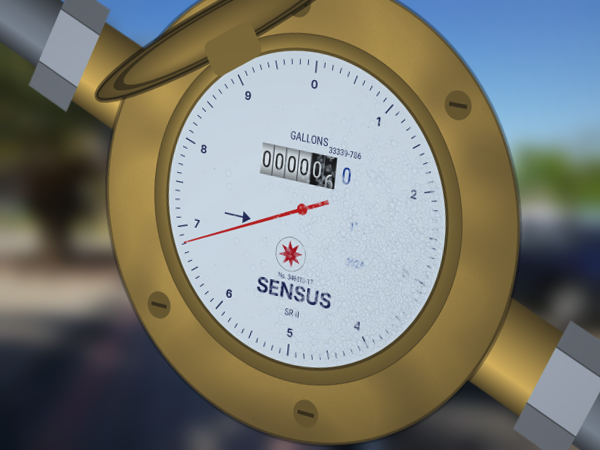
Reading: value=56.8 unit=gal
